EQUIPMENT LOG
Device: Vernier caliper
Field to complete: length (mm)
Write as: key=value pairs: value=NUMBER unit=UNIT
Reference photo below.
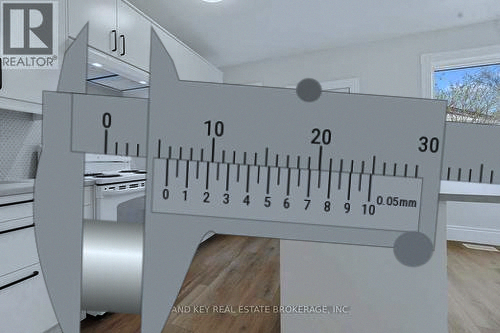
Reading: value=5.8 unit=mm
